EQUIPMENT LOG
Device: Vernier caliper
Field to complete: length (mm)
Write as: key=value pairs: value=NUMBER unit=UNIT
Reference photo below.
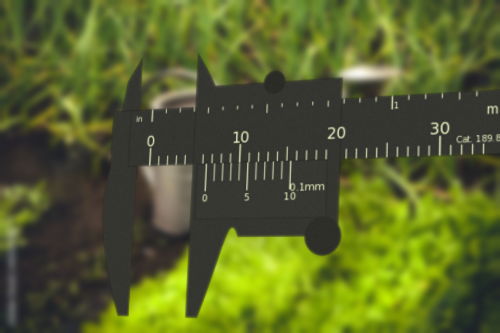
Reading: value=6.4 unit=mm
